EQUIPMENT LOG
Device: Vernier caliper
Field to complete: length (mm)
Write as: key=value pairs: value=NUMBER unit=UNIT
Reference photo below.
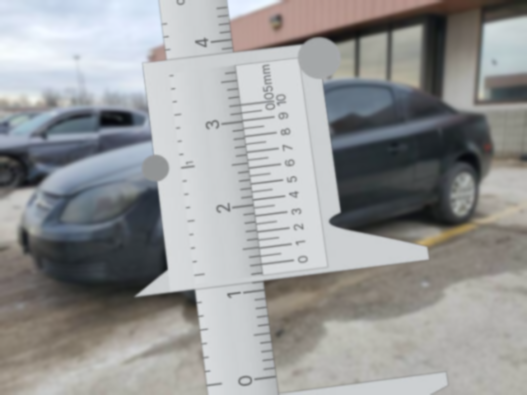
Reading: value=13.0 unit=mm
